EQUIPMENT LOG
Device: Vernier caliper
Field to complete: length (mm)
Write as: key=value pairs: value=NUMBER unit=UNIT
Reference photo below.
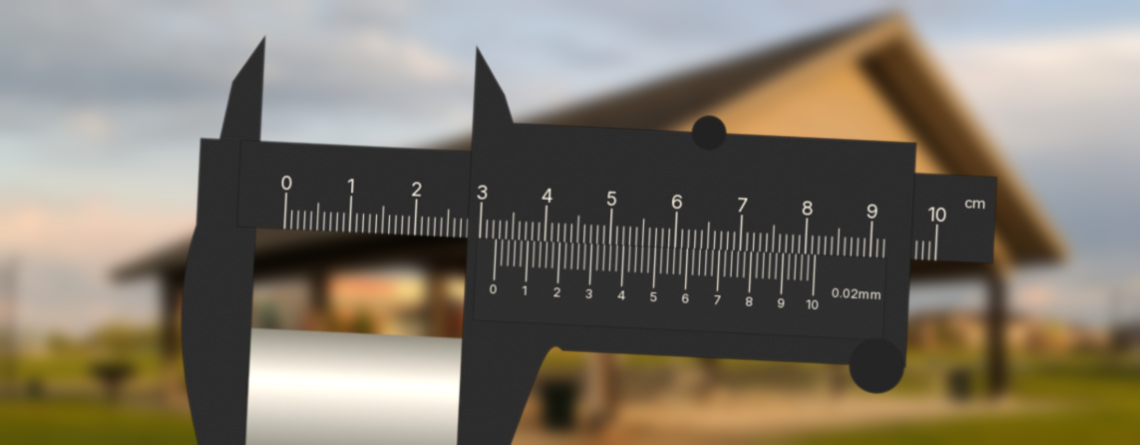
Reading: value=32.5 unit=mm
